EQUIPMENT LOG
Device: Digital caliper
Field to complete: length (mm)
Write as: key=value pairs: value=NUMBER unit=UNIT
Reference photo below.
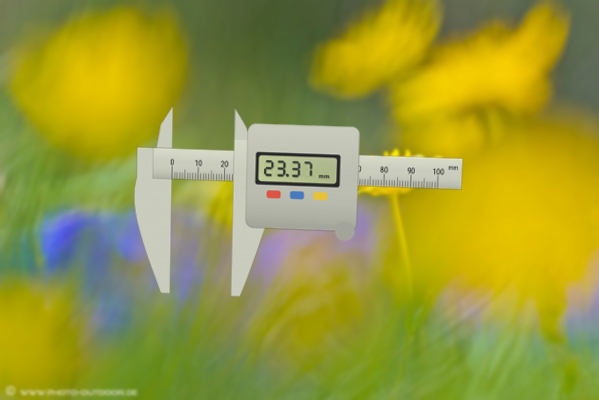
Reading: value=23.37 unit=mm
